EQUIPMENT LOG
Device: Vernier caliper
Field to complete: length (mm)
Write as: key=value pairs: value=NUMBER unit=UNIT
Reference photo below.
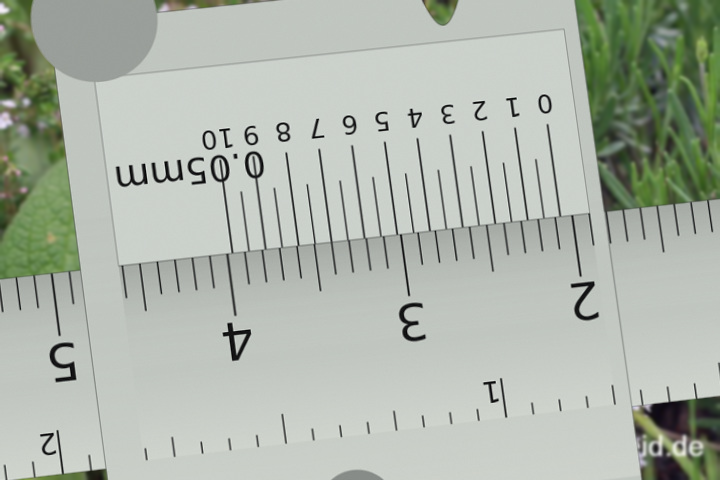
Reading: value=20.7 unit=mm
